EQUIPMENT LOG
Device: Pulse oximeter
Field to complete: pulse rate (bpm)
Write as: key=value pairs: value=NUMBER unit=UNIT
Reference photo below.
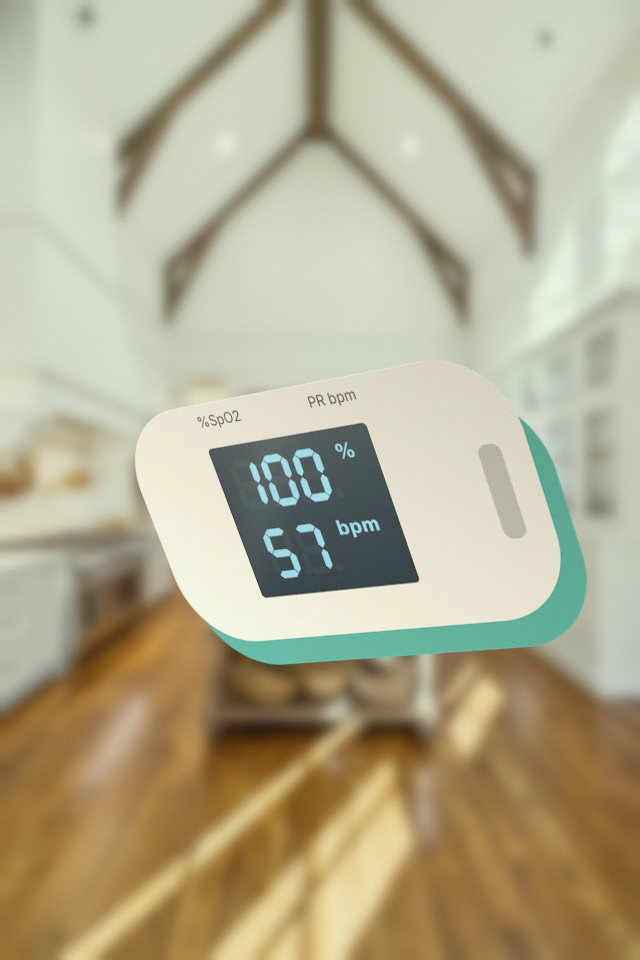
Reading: value=57 unit=bpm
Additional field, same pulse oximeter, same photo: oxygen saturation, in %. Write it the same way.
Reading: value=100 unit=%
